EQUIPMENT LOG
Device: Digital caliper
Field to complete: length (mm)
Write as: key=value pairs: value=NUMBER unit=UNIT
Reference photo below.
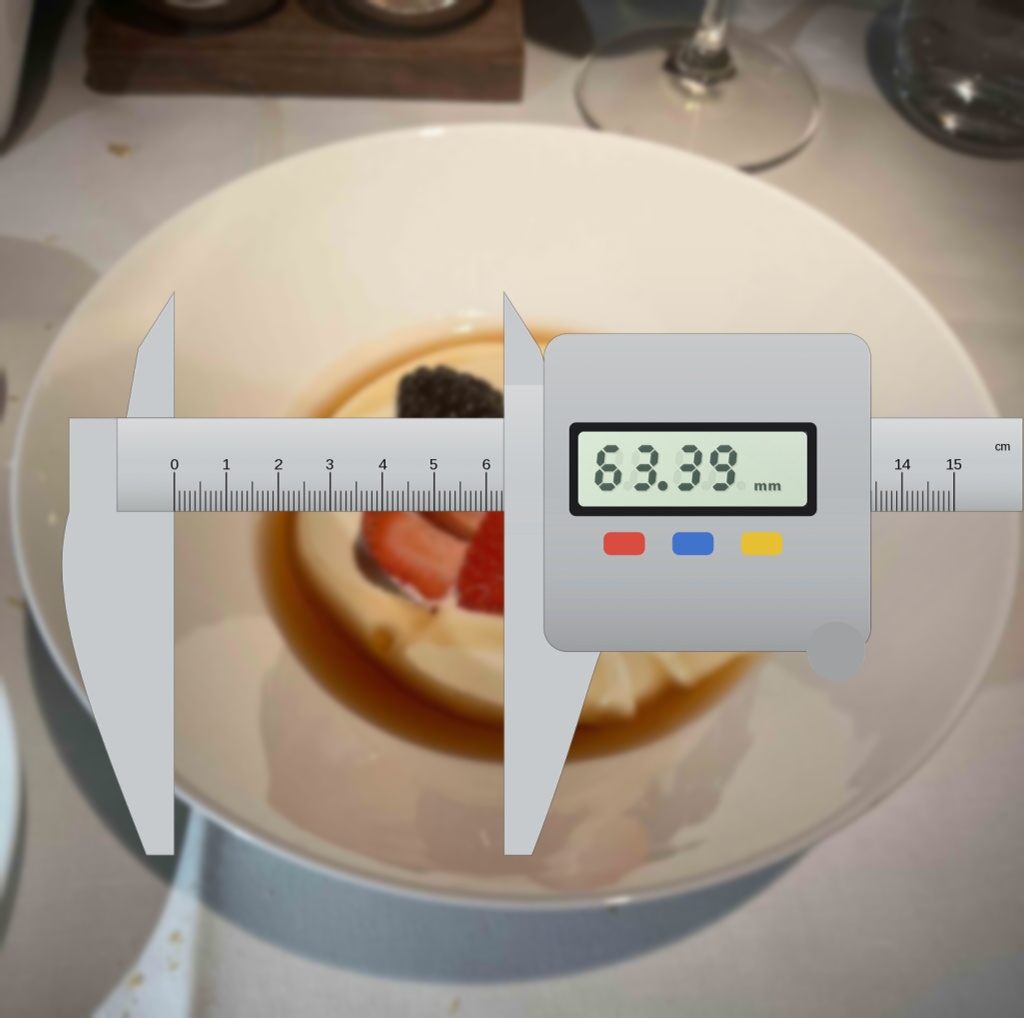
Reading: value=63.39 unit=mm
